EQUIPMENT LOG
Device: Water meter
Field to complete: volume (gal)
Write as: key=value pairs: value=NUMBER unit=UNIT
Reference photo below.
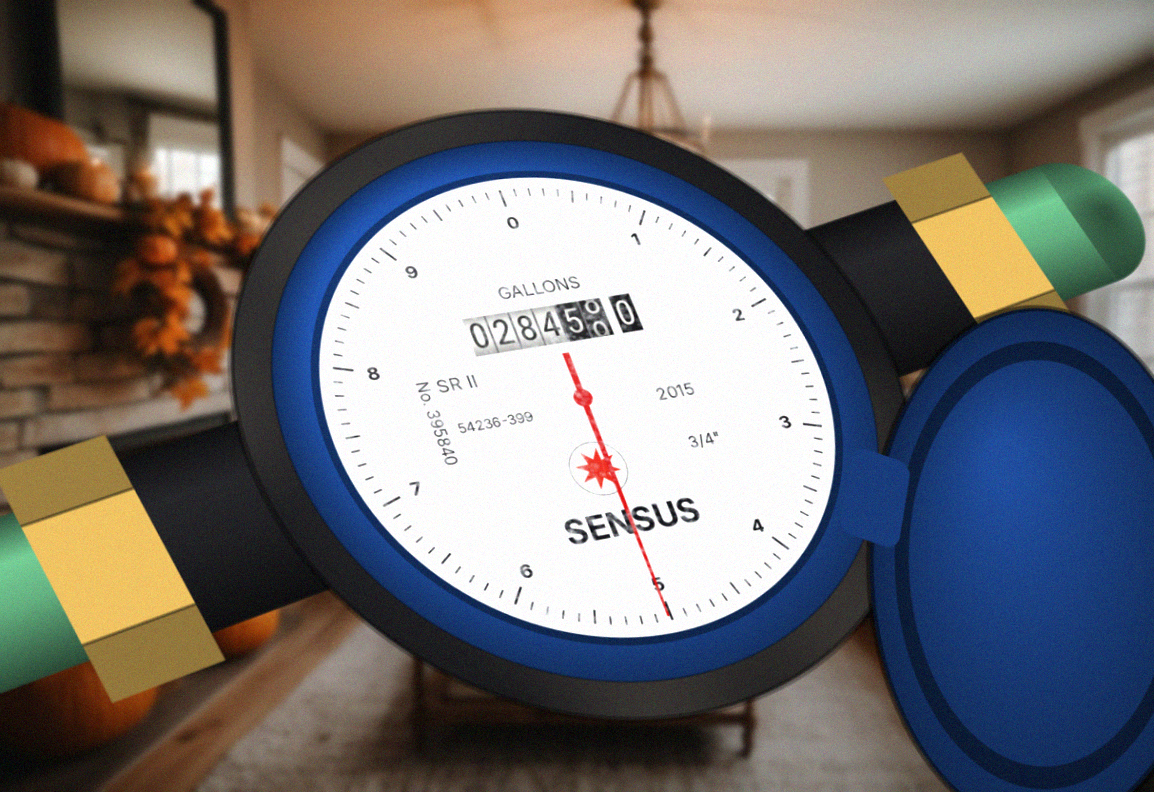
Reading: value=284585.0 unit=gal
